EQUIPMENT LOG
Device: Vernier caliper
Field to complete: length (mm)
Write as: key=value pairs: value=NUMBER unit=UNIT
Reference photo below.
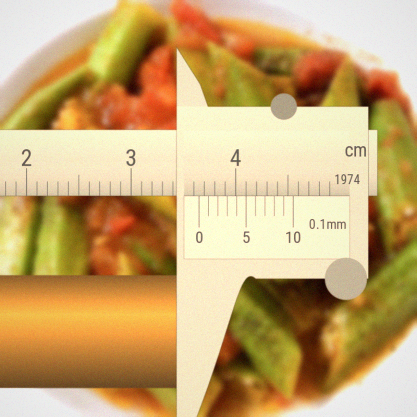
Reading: value=36.5 unit=mm
